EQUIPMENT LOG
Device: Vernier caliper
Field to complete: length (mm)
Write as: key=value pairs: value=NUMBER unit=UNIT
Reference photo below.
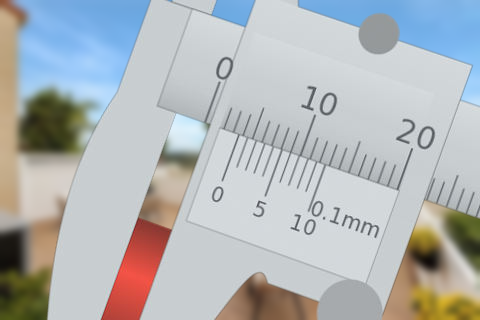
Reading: value=3.6 unit=mm
